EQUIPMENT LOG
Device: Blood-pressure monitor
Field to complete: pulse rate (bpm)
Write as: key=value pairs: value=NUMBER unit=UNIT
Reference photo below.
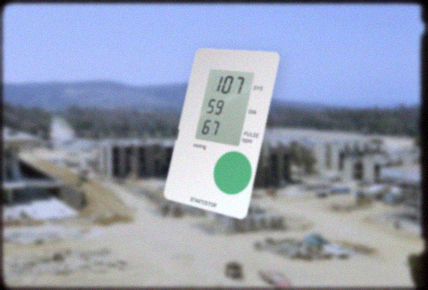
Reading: value=67 unit=bpm
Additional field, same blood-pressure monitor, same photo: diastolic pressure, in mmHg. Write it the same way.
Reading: value=59 unit=mmHg
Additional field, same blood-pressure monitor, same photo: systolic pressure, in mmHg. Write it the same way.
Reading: value=107 unit=mmHg
